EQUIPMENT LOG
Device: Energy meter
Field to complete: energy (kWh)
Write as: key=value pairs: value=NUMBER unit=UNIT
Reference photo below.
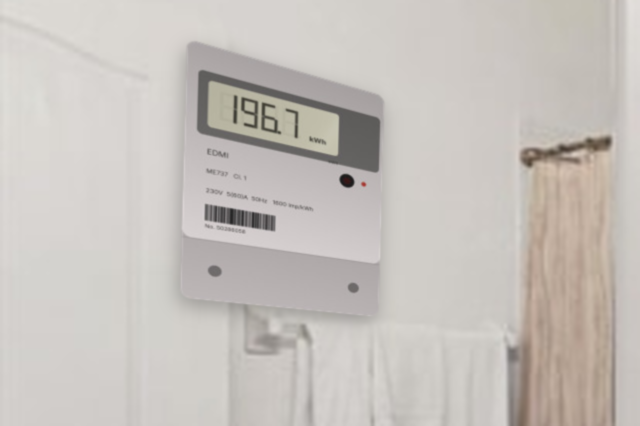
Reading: value=196.7 unit=kWh
